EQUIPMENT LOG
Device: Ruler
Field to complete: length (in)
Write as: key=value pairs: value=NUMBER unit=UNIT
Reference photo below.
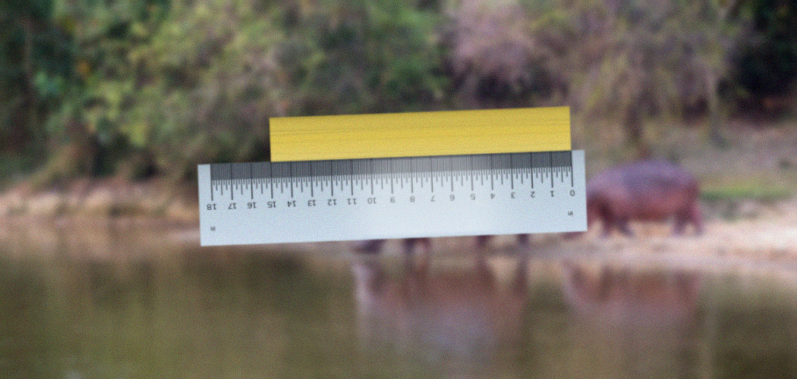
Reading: value=15 unit=in
